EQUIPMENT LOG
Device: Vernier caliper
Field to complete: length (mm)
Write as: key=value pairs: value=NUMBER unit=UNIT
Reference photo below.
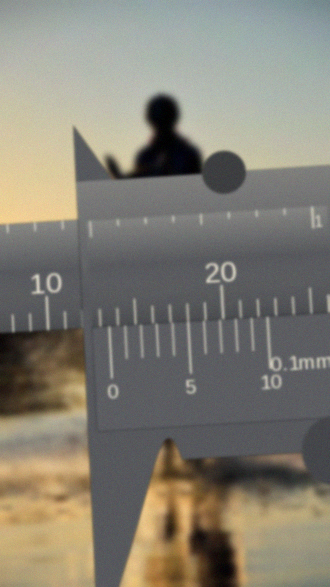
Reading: value=13.5 unit=mm
